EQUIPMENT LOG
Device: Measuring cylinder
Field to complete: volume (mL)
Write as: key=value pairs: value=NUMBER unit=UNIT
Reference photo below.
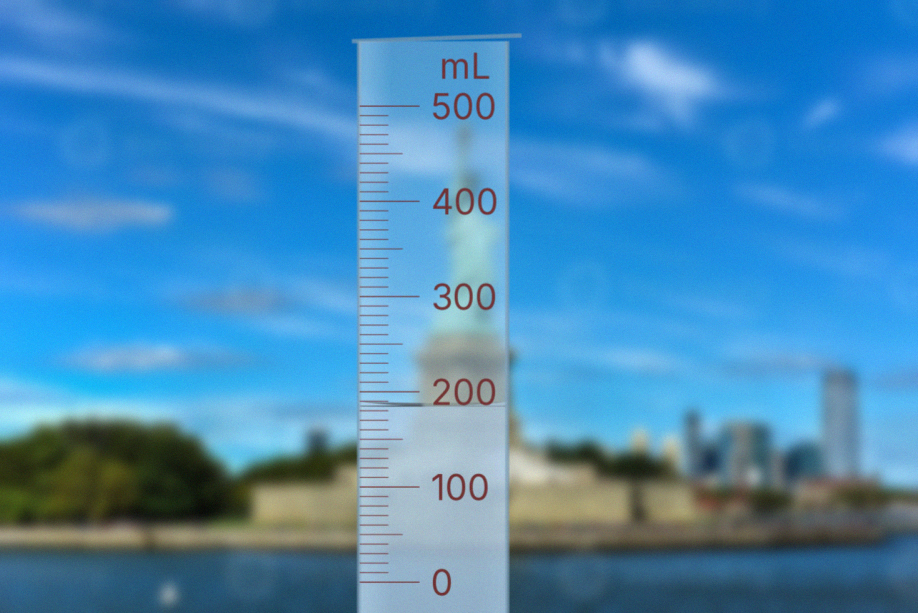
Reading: value=185 unit=mL
